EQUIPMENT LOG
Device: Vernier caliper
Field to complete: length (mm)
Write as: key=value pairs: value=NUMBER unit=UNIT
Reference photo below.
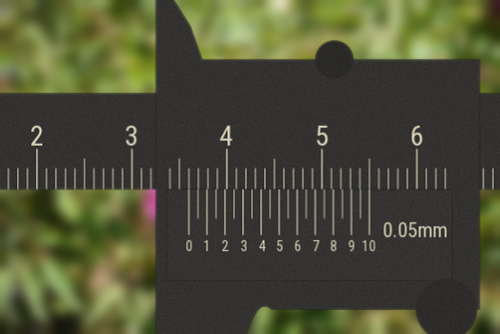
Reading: value=36.0 unit=mm
